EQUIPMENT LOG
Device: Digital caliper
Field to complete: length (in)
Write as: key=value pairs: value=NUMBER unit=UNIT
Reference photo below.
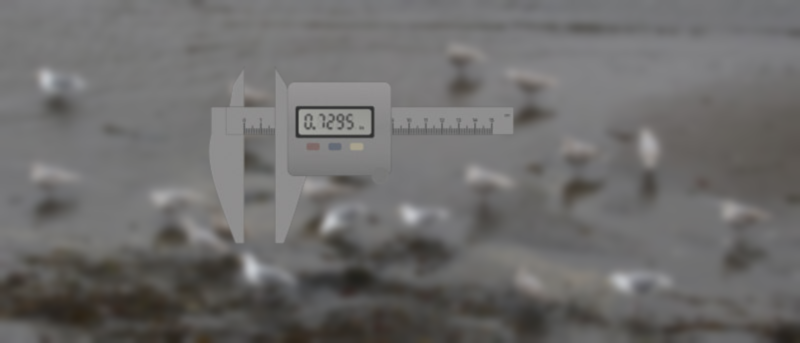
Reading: value=0.7295 unit=in
